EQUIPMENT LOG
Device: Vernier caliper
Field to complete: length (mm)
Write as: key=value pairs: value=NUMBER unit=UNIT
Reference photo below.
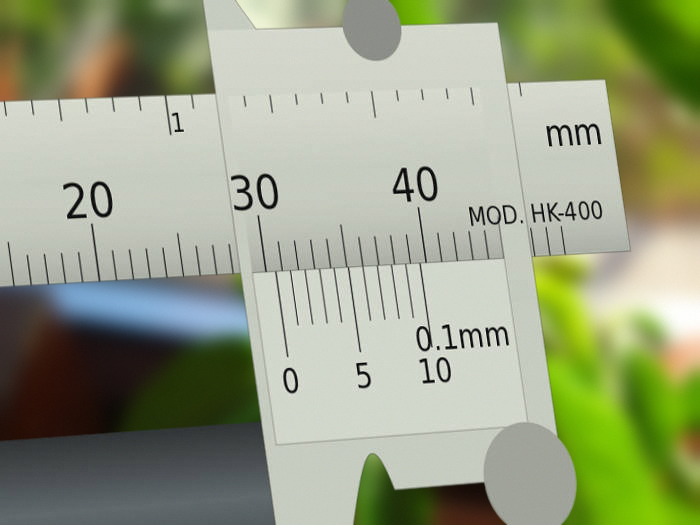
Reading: value=30.6 unit=mm
